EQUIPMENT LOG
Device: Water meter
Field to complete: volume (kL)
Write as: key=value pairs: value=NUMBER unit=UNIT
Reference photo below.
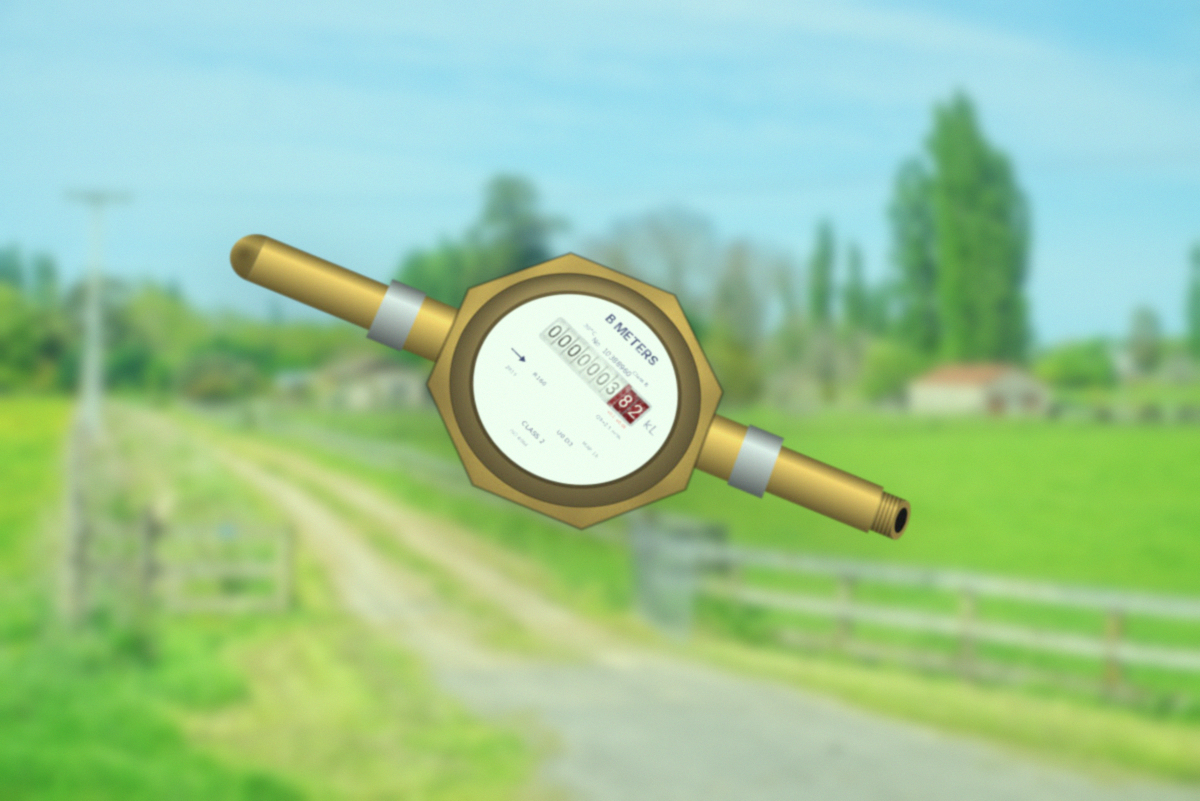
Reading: value=3.82 unit=kL
